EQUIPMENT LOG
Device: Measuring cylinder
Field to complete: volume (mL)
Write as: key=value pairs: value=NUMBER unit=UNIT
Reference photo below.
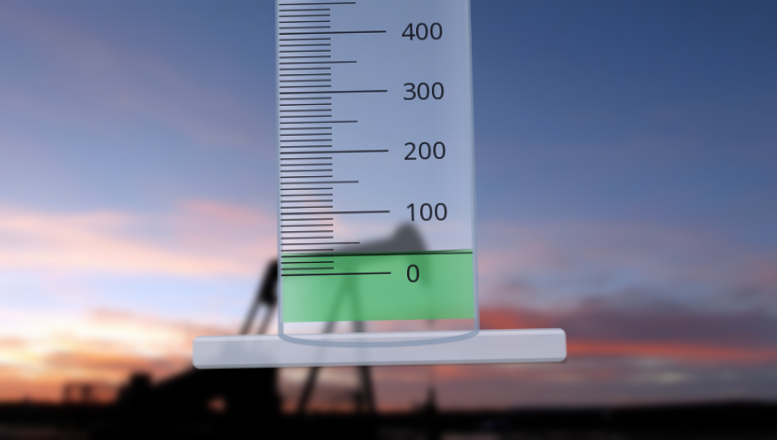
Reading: value=30 unit=mL
